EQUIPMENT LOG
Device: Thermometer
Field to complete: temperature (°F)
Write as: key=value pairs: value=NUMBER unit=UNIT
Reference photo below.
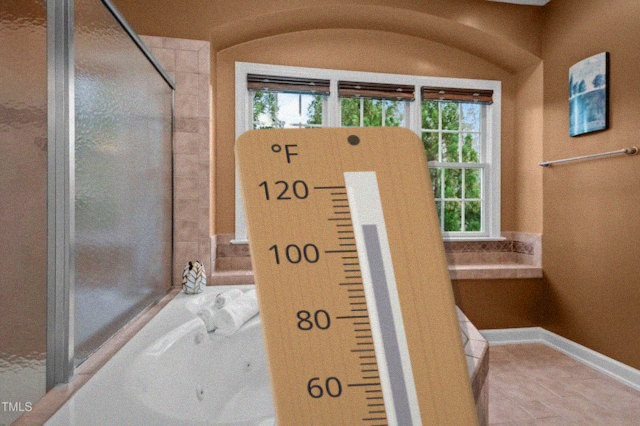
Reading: value=108 unit=°F
